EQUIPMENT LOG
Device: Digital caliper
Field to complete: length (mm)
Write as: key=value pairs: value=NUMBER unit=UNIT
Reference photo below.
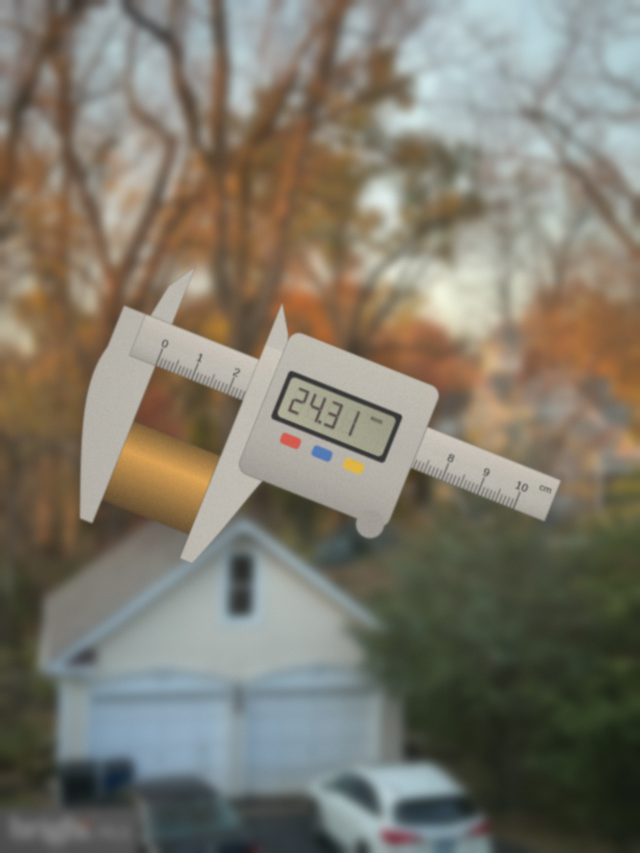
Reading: value=24.31 unit=mm
